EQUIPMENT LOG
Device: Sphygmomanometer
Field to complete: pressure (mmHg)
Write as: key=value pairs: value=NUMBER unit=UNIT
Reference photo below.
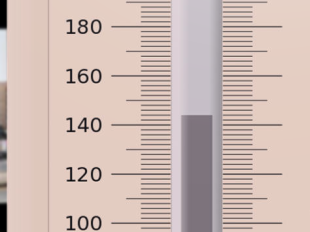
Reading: value=144 unit=mmHg
